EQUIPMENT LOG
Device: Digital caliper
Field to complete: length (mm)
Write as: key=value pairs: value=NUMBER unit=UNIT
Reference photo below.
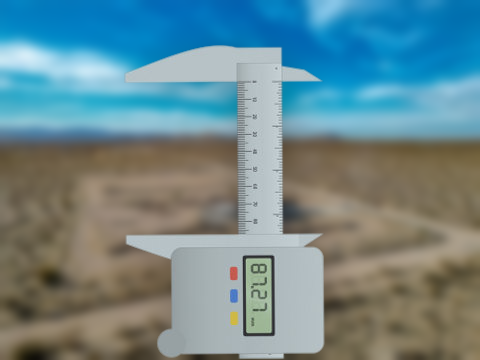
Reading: value=87.27 unit=mm
